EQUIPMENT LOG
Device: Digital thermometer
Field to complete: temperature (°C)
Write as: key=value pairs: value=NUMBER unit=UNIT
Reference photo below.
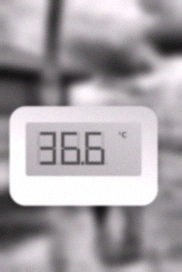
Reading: value=36.6 unit=°C
